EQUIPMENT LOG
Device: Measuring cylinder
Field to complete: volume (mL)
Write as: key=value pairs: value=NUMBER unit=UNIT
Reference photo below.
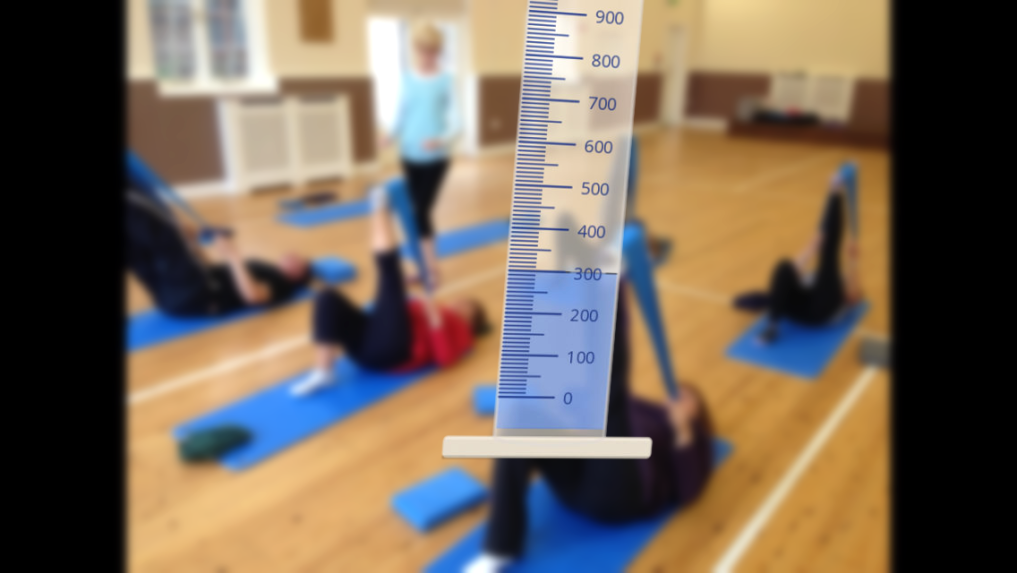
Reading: value=300 unit=mL
